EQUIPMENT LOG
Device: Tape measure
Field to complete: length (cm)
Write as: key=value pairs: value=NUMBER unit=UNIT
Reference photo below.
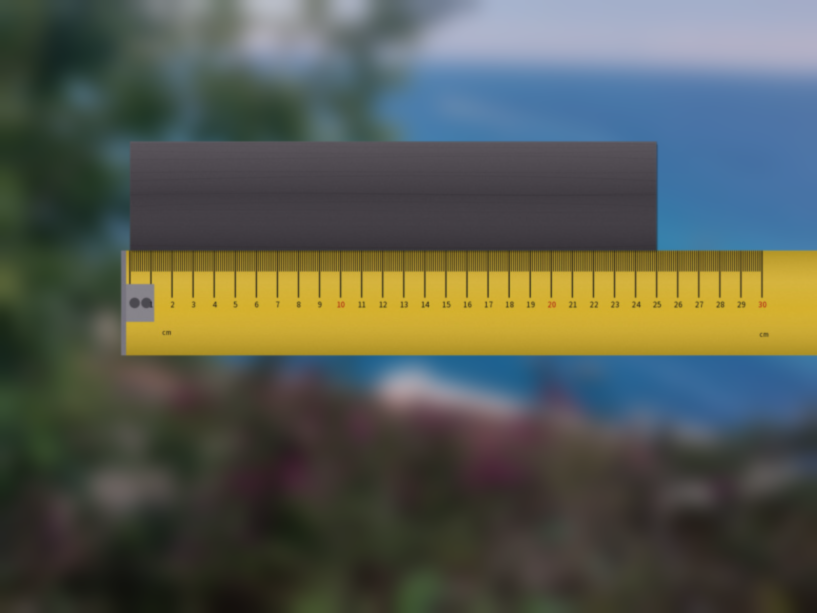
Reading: value=25 unit=cm
